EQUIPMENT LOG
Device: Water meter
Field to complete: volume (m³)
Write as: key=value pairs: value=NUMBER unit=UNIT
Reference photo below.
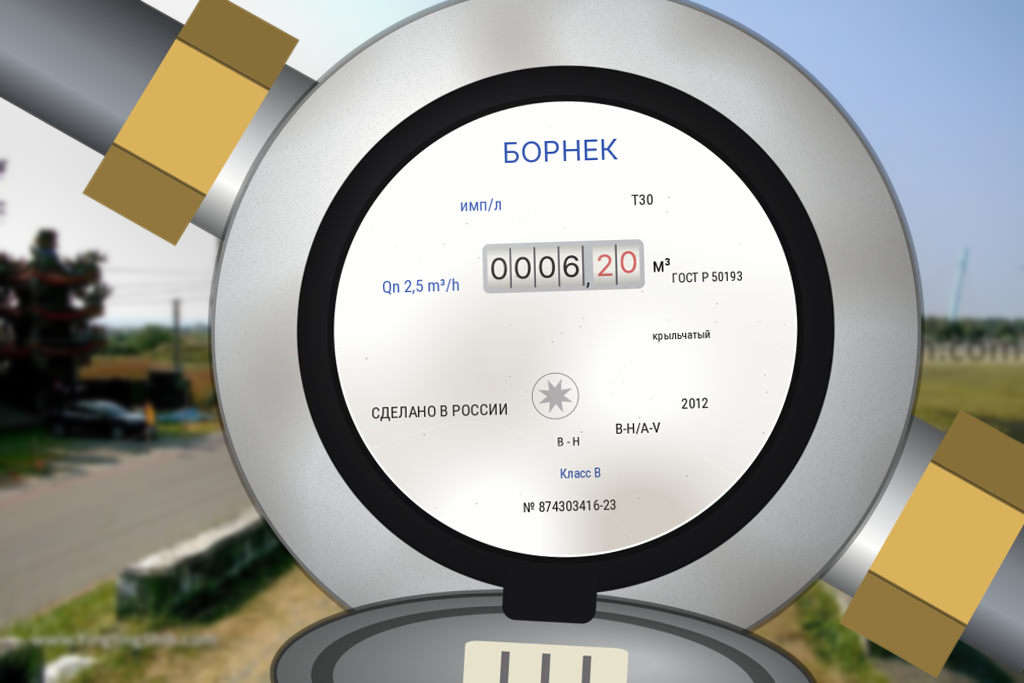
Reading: value=6.20 unit=m³
